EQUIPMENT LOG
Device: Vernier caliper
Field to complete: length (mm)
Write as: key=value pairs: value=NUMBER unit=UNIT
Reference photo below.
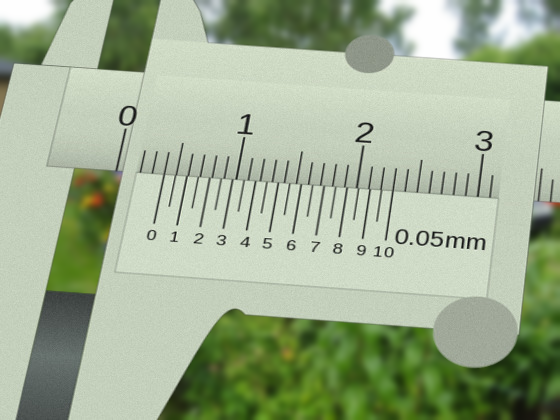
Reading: value=4.0 unit=mm
